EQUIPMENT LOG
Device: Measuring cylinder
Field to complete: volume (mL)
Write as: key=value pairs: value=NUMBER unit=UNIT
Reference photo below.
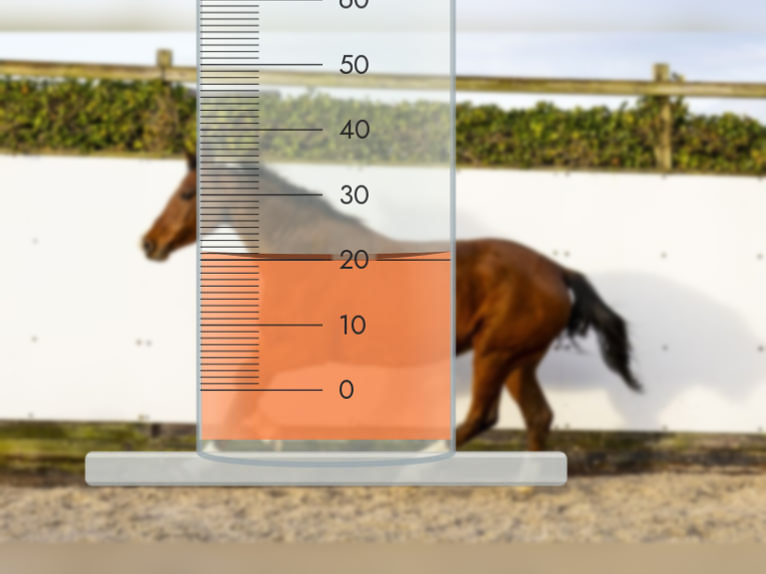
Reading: value=20 unit=mL
